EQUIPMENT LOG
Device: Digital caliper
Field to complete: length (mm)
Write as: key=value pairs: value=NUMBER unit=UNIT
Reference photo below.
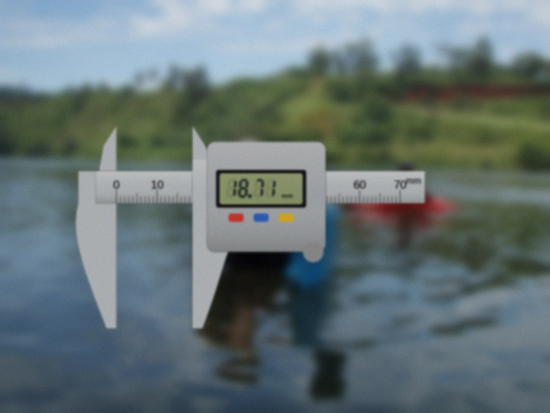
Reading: value=18.71 unit=mm
